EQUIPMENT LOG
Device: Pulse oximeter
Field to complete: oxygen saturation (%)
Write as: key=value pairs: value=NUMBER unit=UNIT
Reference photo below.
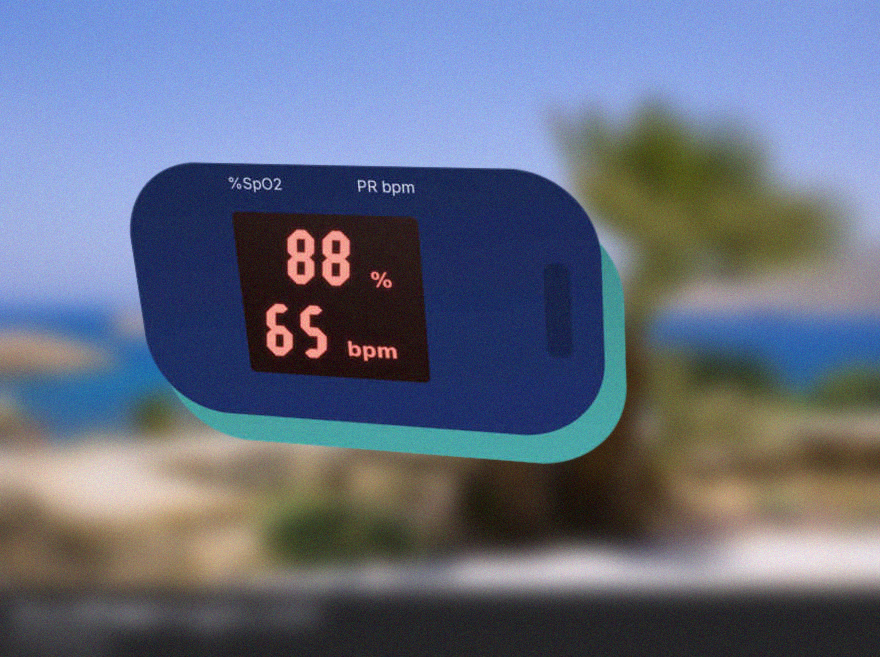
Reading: value=88 unit=%
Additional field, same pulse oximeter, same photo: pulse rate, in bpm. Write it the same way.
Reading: value=65 unit=bpm
